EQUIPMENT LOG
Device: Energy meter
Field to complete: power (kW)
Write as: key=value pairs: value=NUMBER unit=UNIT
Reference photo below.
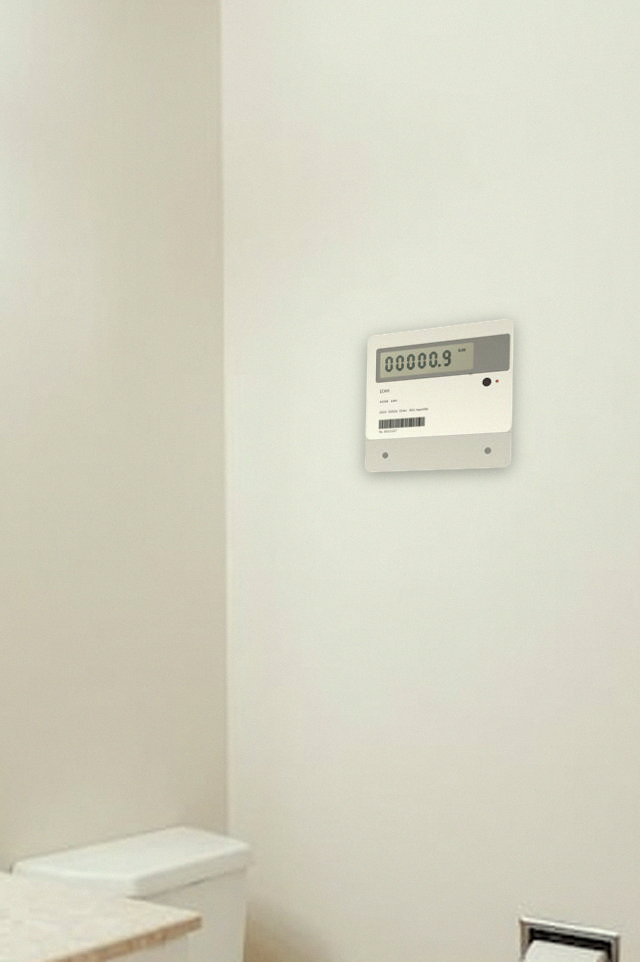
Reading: value=0.9 unit=kW
